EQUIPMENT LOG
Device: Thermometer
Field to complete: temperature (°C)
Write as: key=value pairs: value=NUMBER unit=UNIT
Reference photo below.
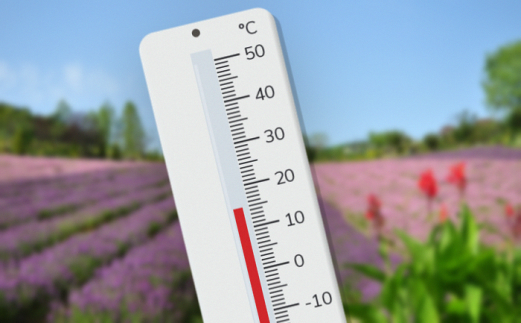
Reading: value=15 unit=°C
